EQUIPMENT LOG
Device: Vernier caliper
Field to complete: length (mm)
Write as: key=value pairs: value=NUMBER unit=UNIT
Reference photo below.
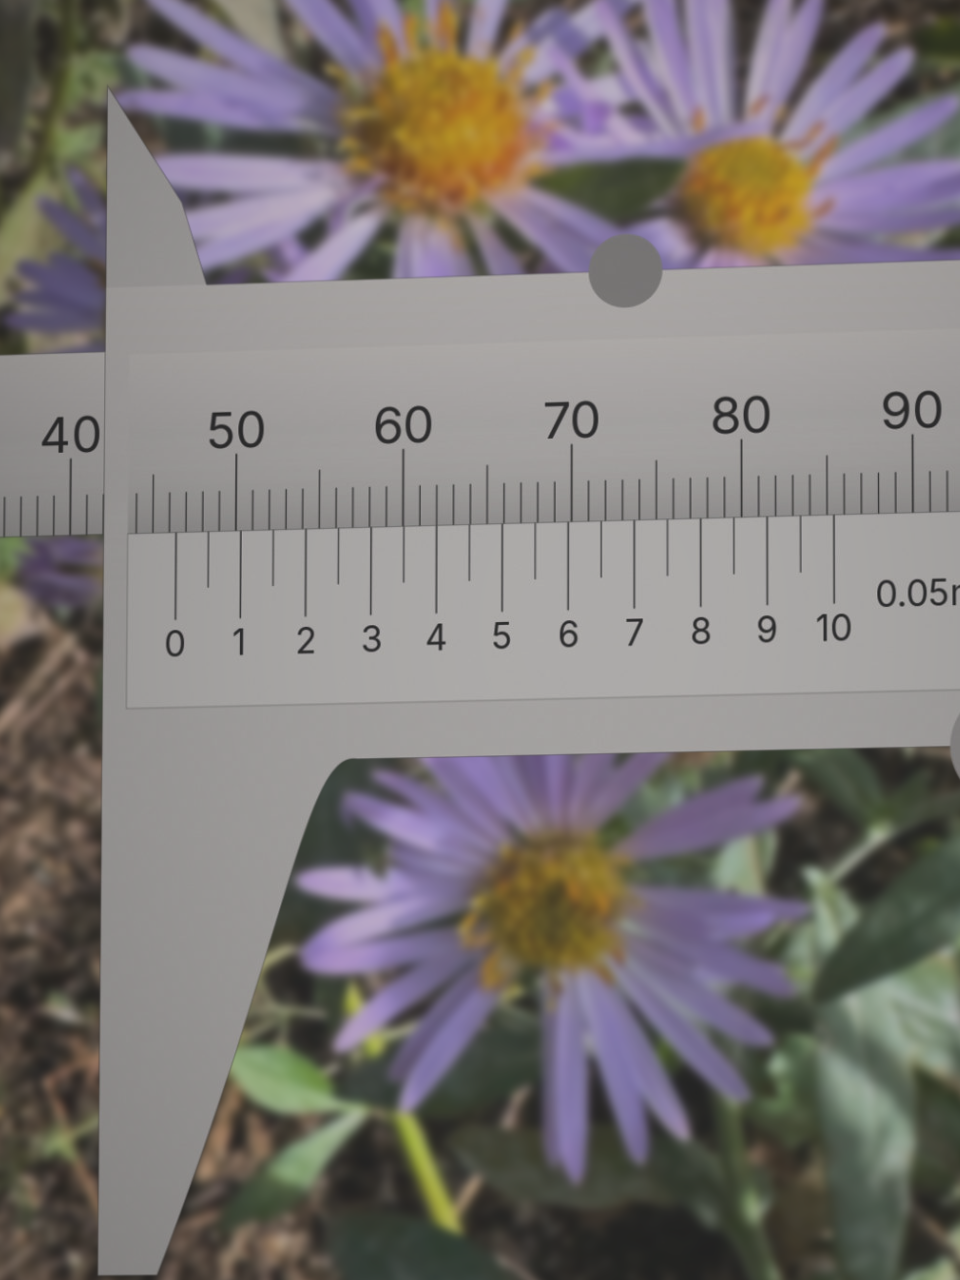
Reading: value=46.4 unit=mm
